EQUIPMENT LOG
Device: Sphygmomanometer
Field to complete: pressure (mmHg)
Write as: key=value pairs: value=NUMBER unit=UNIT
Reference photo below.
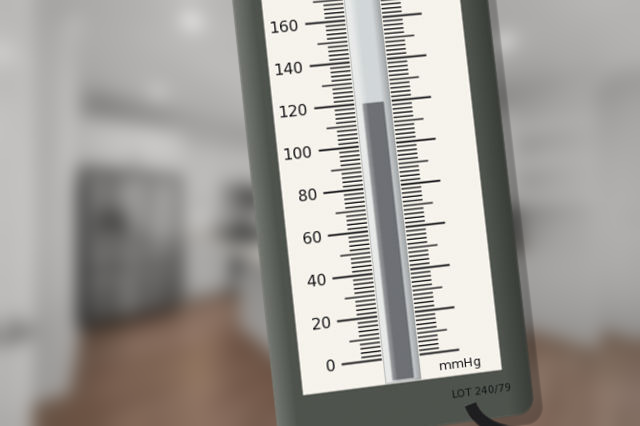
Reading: value=120 unit=mmHg
